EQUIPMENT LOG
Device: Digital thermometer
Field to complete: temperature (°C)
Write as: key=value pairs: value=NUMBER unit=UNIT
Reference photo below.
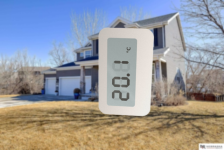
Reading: value=20.1 unit=°C
